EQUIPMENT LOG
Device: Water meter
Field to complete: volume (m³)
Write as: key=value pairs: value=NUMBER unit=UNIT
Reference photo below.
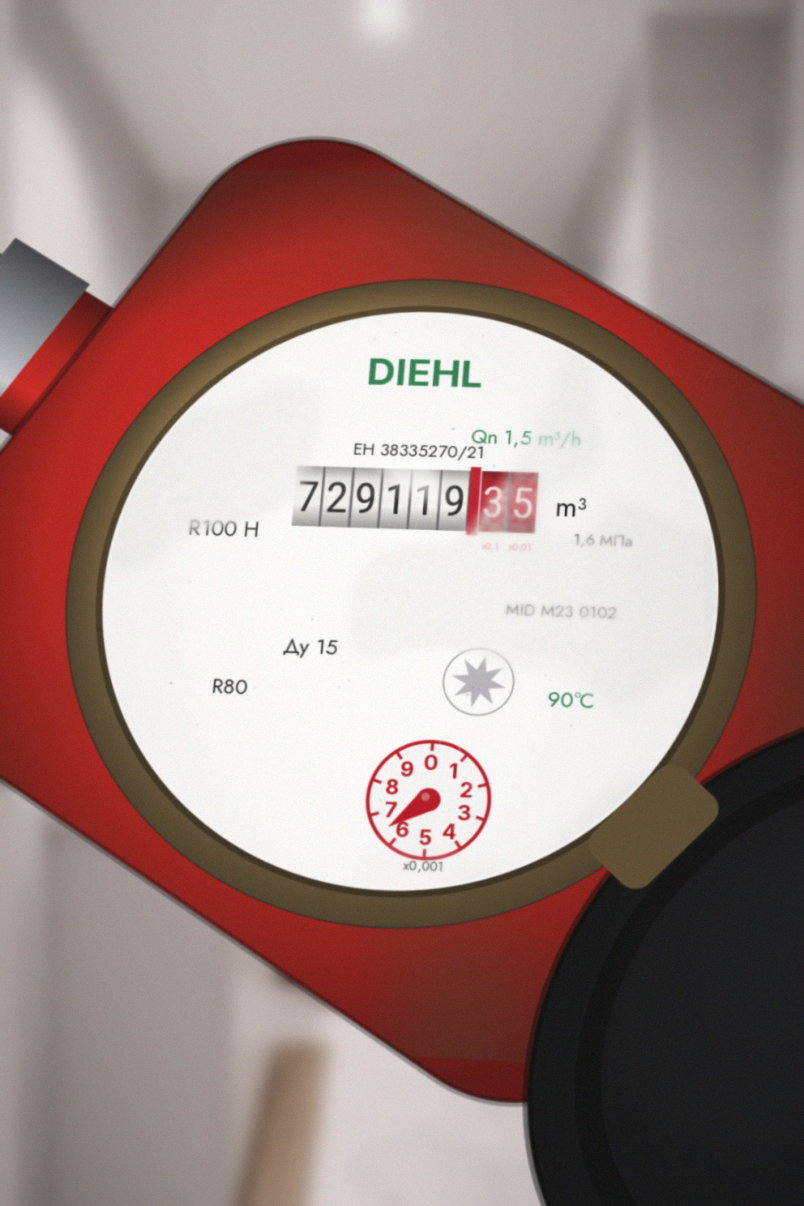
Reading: value=729119.356 unit=m³
